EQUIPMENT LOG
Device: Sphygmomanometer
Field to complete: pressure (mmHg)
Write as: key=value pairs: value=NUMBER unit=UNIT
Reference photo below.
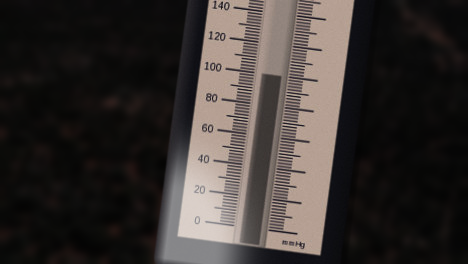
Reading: value=100 unit=mmHg
